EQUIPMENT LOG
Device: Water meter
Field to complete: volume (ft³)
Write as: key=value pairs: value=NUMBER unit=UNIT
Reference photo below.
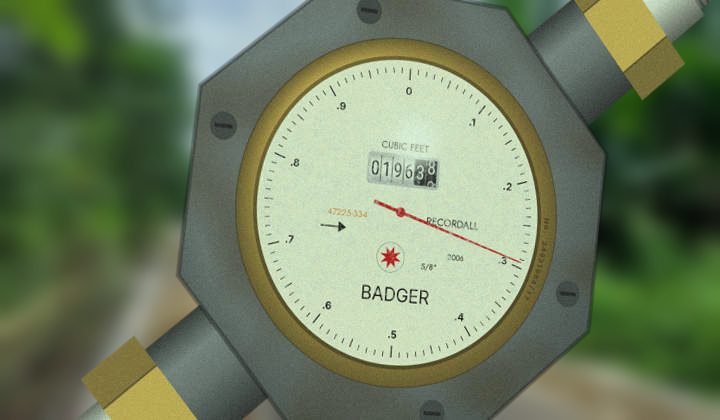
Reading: value=19638.29 unit=ft³
